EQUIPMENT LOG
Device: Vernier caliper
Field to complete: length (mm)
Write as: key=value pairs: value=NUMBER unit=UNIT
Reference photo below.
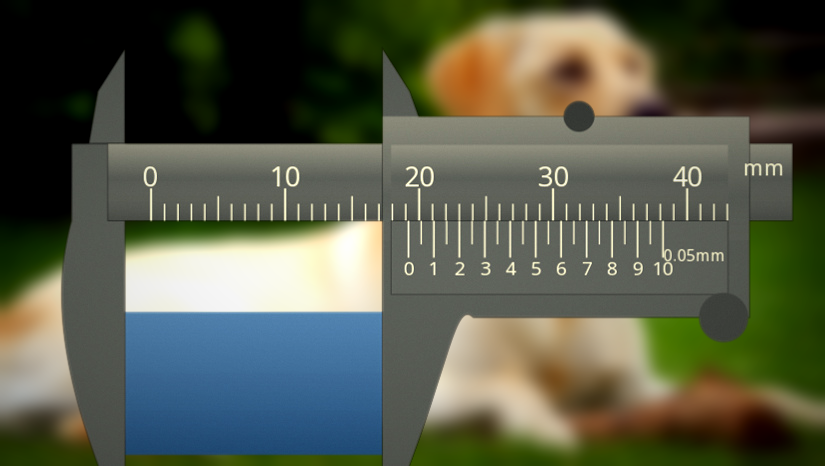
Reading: value=19.2 unit=mm
